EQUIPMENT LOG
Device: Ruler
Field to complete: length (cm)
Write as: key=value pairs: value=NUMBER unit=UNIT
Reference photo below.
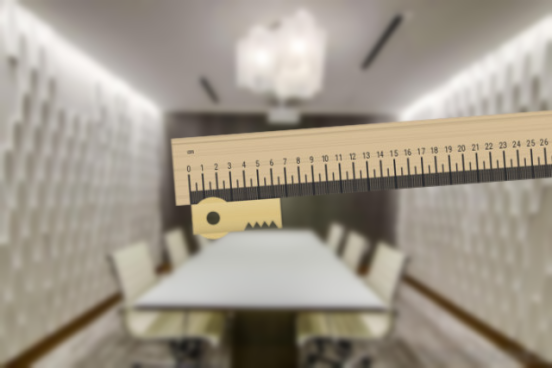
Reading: value=6.5 unit=cm
